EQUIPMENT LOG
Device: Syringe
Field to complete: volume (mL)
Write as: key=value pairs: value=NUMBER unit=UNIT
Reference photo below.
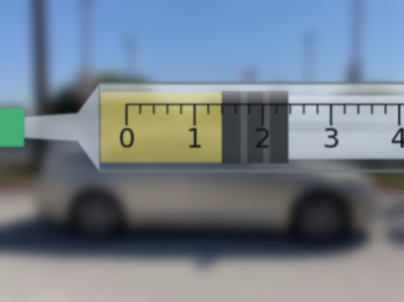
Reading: value=1.4 unit=mL
